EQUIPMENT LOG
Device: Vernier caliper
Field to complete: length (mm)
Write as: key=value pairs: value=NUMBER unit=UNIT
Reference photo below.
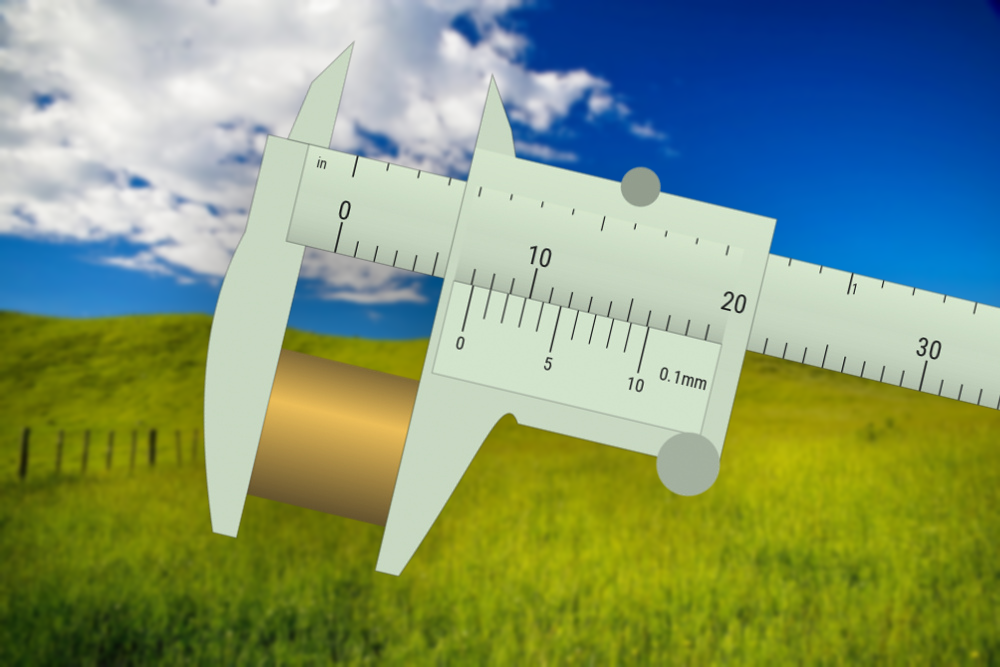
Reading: value=7.1 unit=mm
